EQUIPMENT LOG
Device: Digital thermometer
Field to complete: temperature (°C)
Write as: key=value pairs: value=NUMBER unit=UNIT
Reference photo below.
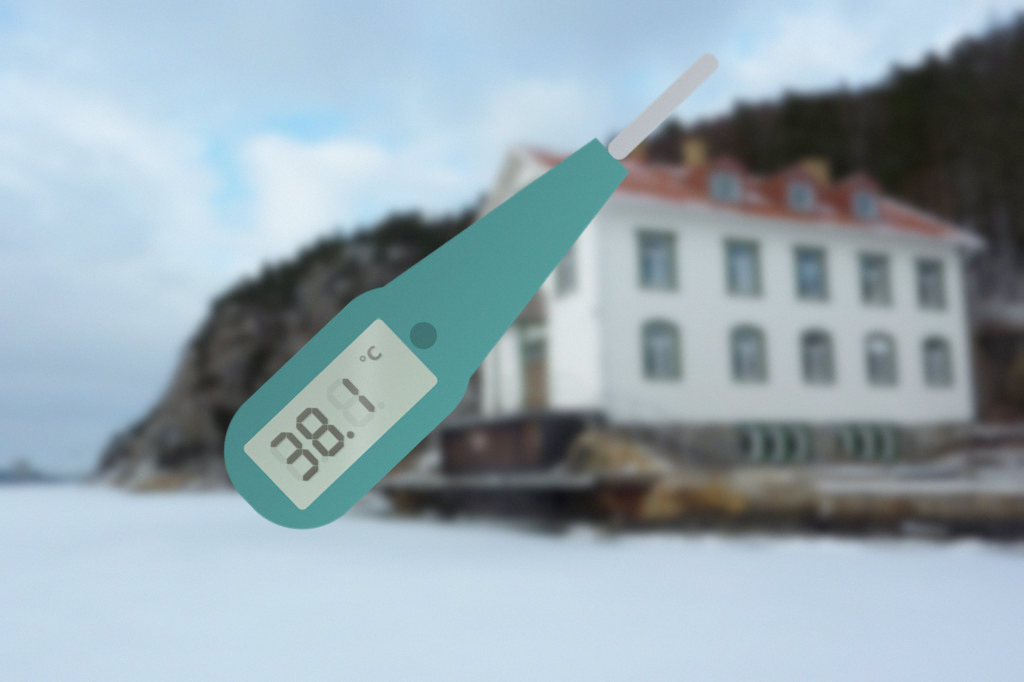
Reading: value=38.1 unit=°C
